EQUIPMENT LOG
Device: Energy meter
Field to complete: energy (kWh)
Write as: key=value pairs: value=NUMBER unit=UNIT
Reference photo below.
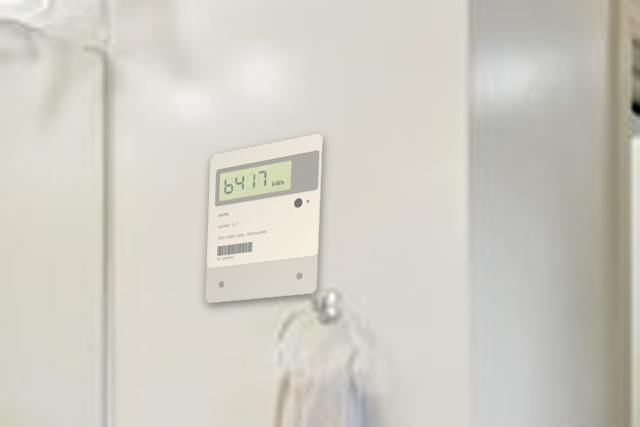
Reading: value=6417 unit=kWh
